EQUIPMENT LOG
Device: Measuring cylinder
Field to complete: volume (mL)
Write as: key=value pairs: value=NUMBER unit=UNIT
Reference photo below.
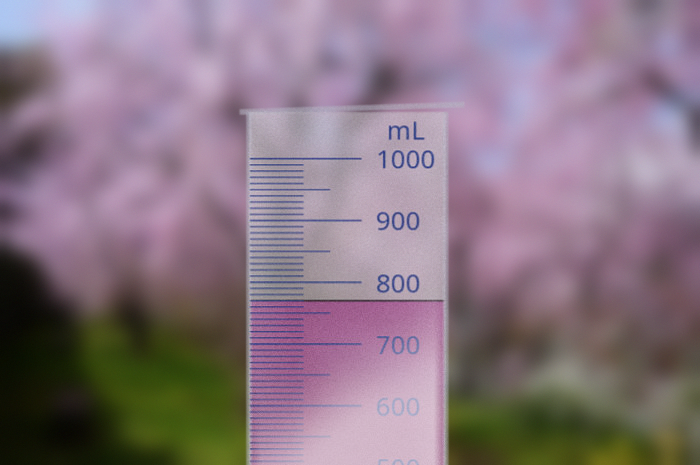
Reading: value=770 unit=mL
